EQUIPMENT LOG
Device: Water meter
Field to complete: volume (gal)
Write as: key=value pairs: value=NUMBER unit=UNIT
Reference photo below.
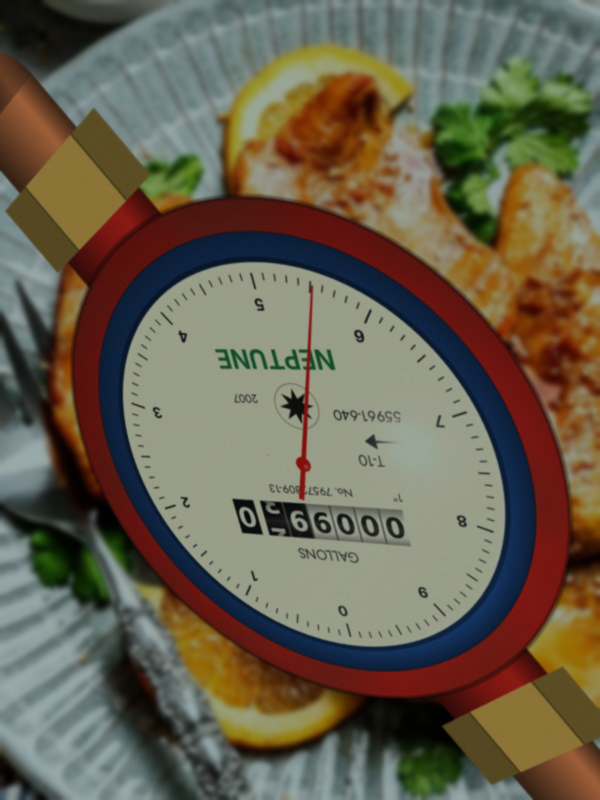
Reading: value=9925.5 unit=gal
